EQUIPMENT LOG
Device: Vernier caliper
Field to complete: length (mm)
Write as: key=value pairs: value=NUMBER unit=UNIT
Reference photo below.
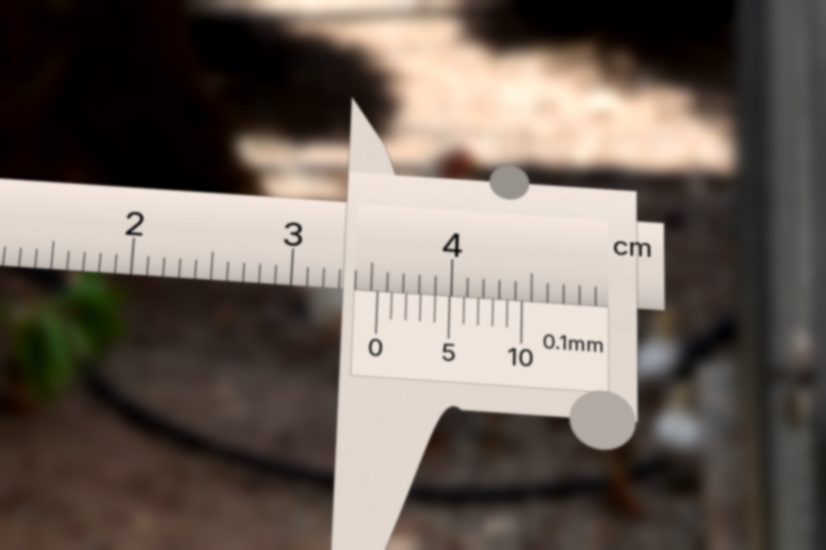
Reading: value=35.4 unit=mm
